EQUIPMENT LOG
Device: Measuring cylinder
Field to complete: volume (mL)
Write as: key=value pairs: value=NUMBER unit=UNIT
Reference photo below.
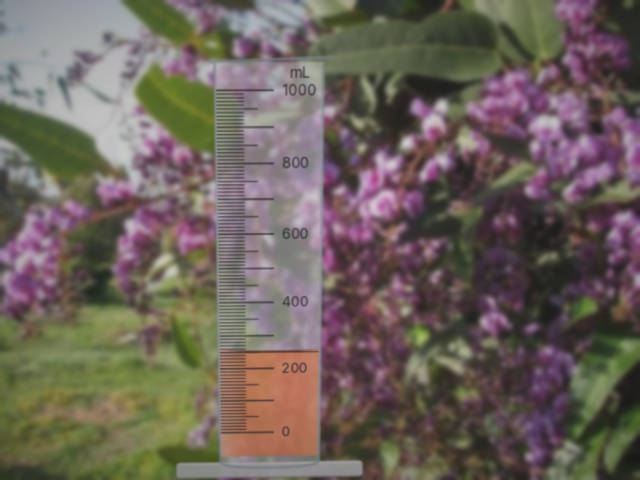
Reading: value=250 unit=mL
